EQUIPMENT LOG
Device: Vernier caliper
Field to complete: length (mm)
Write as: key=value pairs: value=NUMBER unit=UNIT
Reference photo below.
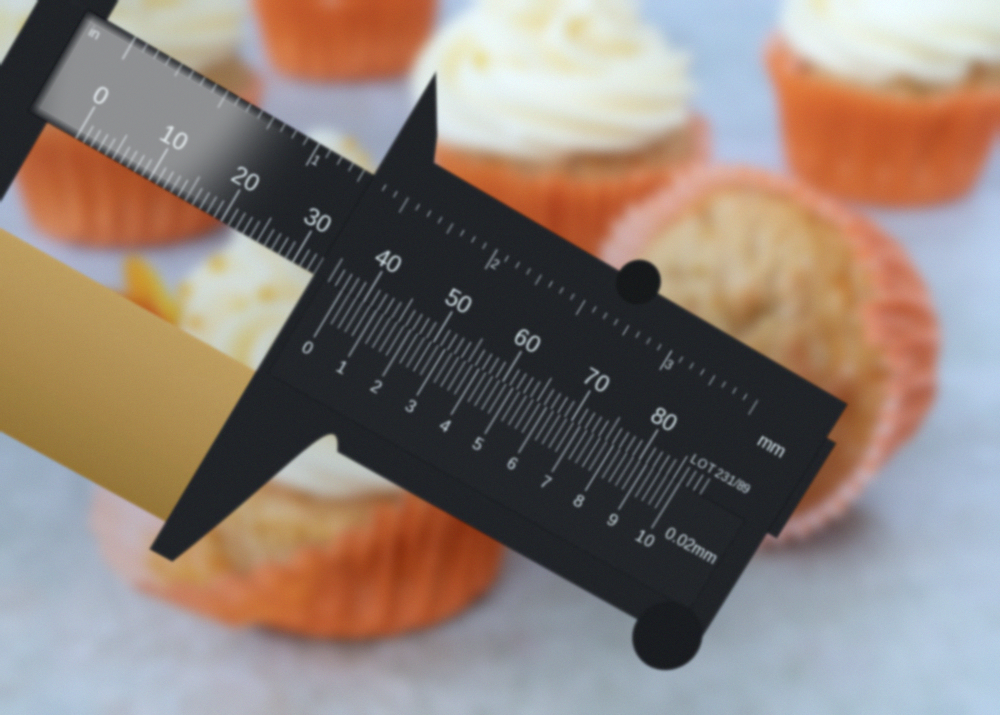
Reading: value=37.0 unit=mm
